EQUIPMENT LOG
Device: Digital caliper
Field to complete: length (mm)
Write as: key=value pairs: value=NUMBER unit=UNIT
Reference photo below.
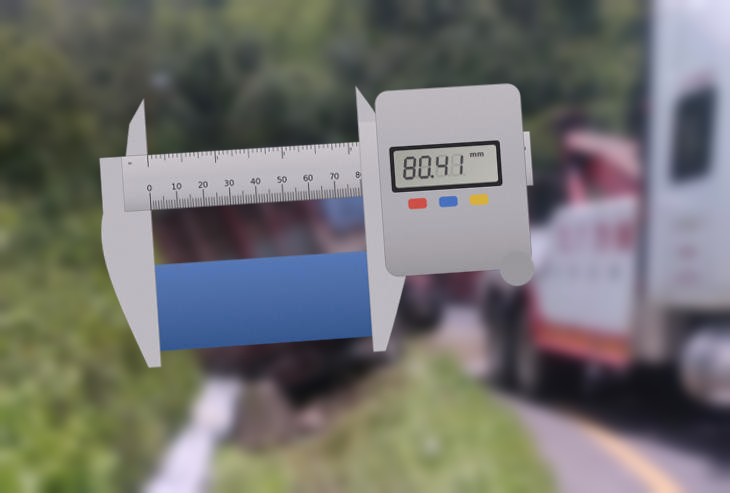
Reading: value=80.41 unit=mm
